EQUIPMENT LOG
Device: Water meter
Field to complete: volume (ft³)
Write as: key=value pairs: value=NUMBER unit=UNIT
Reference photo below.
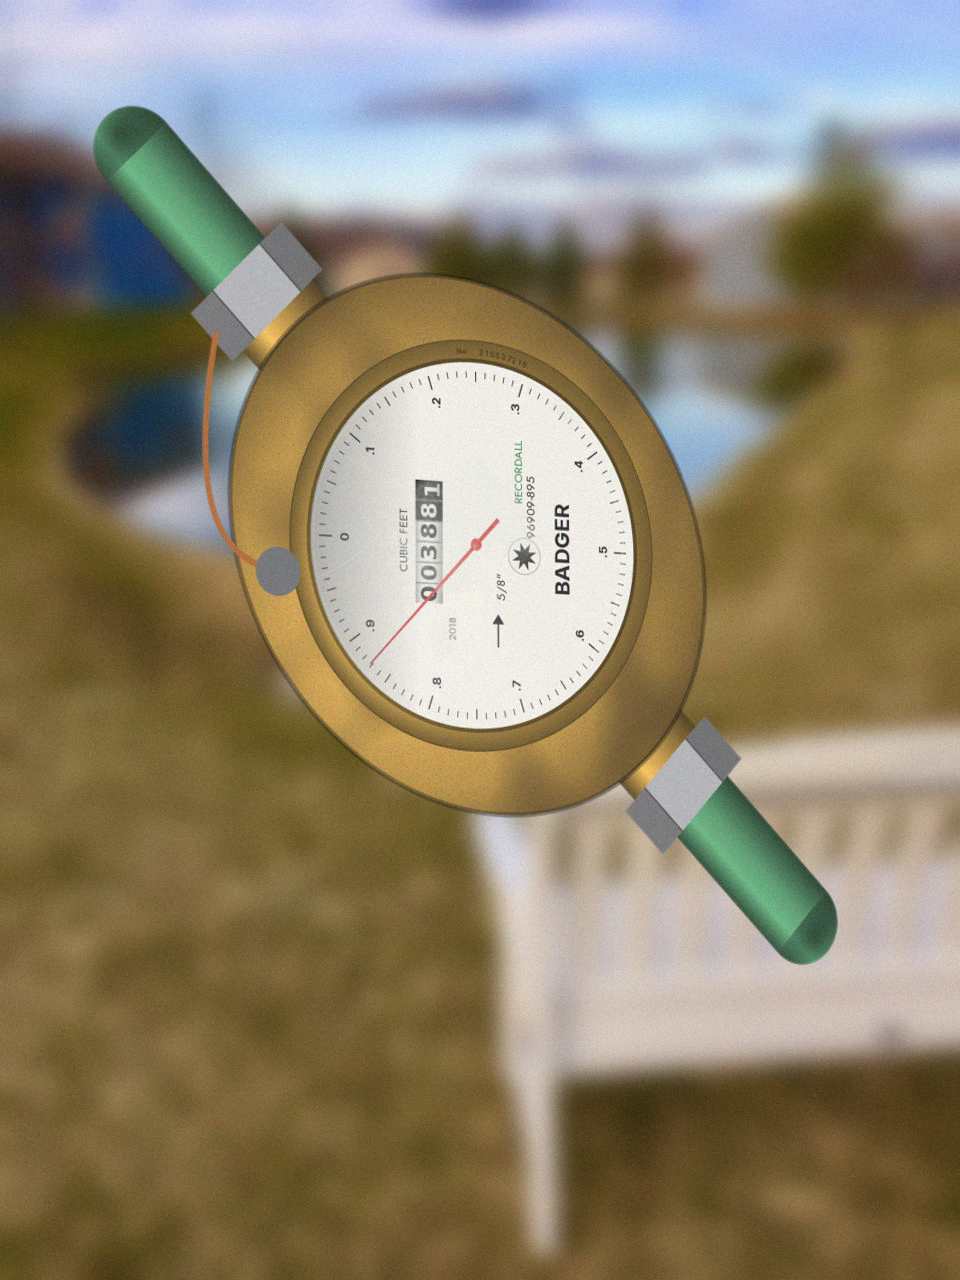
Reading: value=3880.87 unit=ft³
